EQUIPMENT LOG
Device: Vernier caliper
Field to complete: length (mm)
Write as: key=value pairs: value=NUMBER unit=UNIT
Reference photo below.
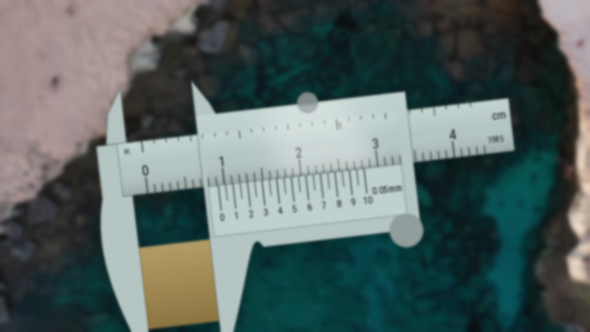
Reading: value=9.2 unit=mm
